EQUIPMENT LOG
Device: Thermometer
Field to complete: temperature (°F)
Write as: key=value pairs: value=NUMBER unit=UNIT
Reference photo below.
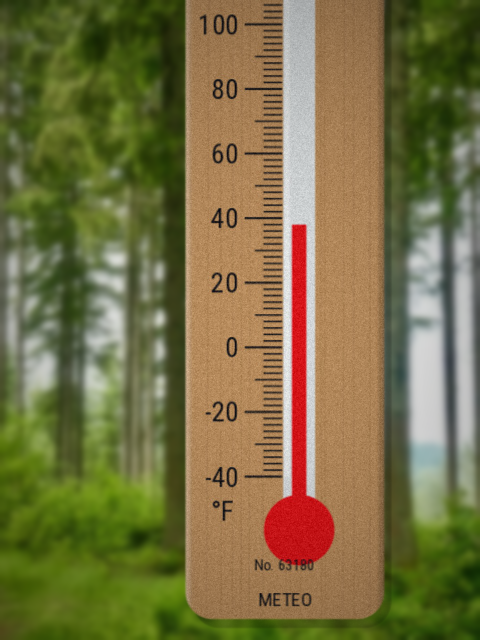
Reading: value=38 unit=°F
